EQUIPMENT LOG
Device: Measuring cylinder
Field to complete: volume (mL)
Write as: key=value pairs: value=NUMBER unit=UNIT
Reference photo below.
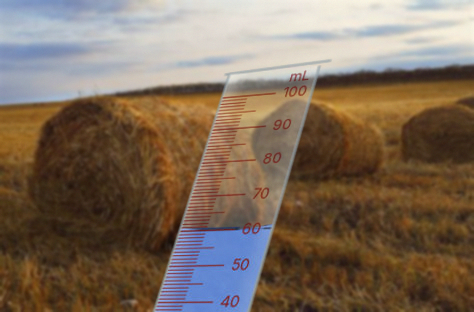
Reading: value=60 unit=mL
